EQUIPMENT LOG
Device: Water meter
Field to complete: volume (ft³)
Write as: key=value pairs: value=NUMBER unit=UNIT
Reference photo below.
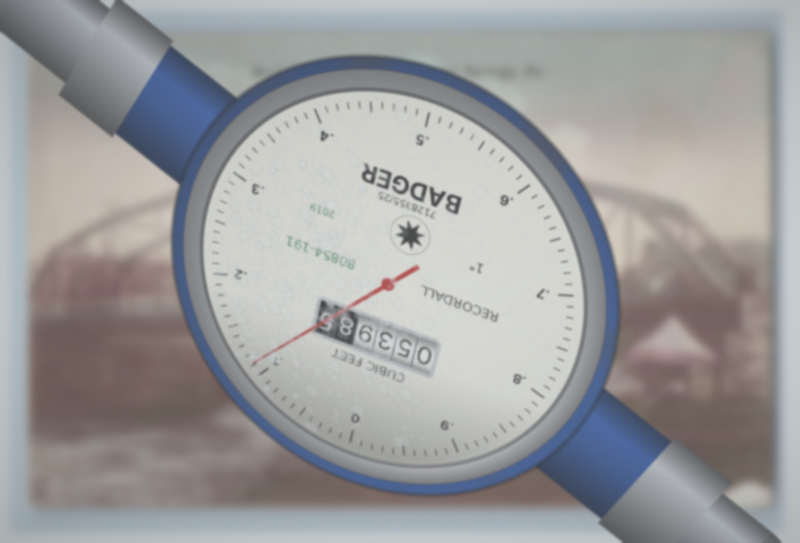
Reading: value=53985.11 unit=ft³
